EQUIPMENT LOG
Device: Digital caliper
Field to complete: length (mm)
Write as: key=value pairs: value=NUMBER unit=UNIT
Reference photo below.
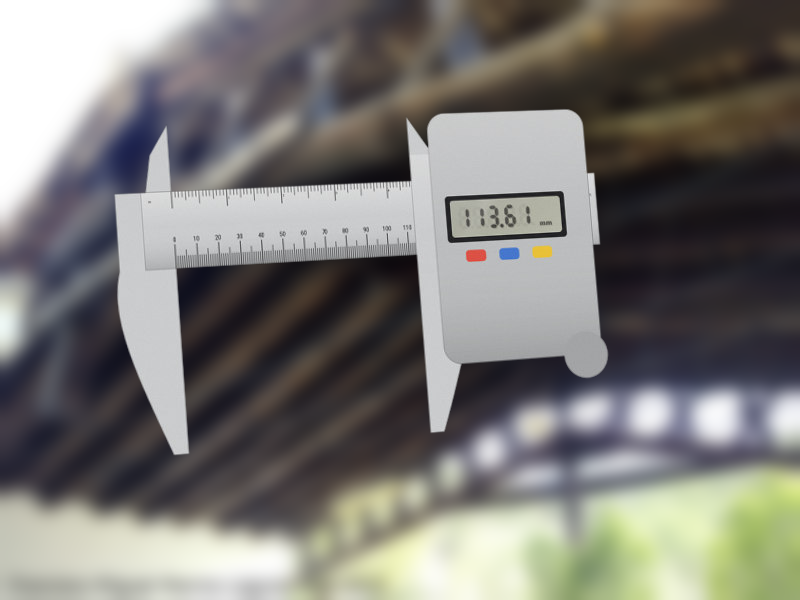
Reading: value=113.61 unit=mm
